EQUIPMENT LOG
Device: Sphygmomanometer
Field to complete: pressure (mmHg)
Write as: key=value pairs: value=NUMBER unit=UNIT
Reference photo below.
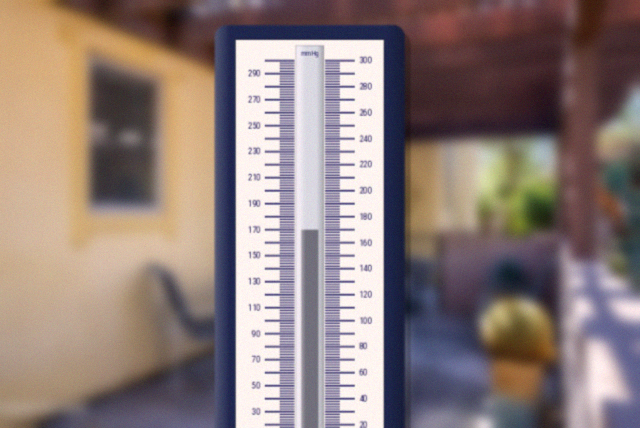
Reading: value=170 unit=mmHg
